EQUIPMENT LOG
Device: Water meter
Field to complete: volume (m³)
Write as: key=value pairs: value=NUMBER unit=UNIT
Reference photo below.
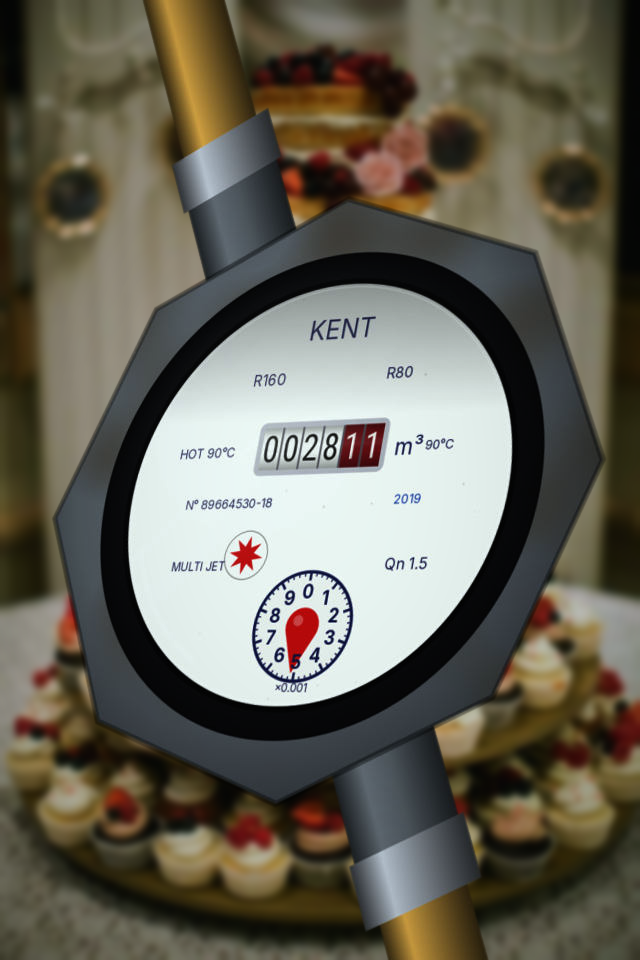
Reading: value=28.115 unit=m³
